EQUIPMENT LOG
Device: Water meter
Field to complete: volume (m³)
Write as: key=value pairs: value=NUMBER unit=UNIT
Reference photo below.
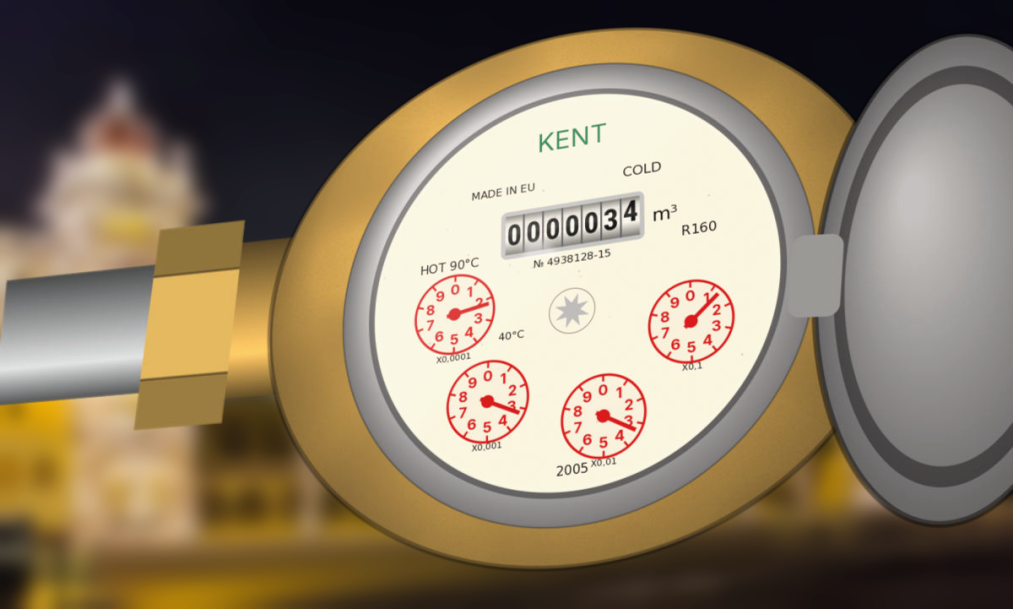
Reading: value=34.1332 unit=m³
